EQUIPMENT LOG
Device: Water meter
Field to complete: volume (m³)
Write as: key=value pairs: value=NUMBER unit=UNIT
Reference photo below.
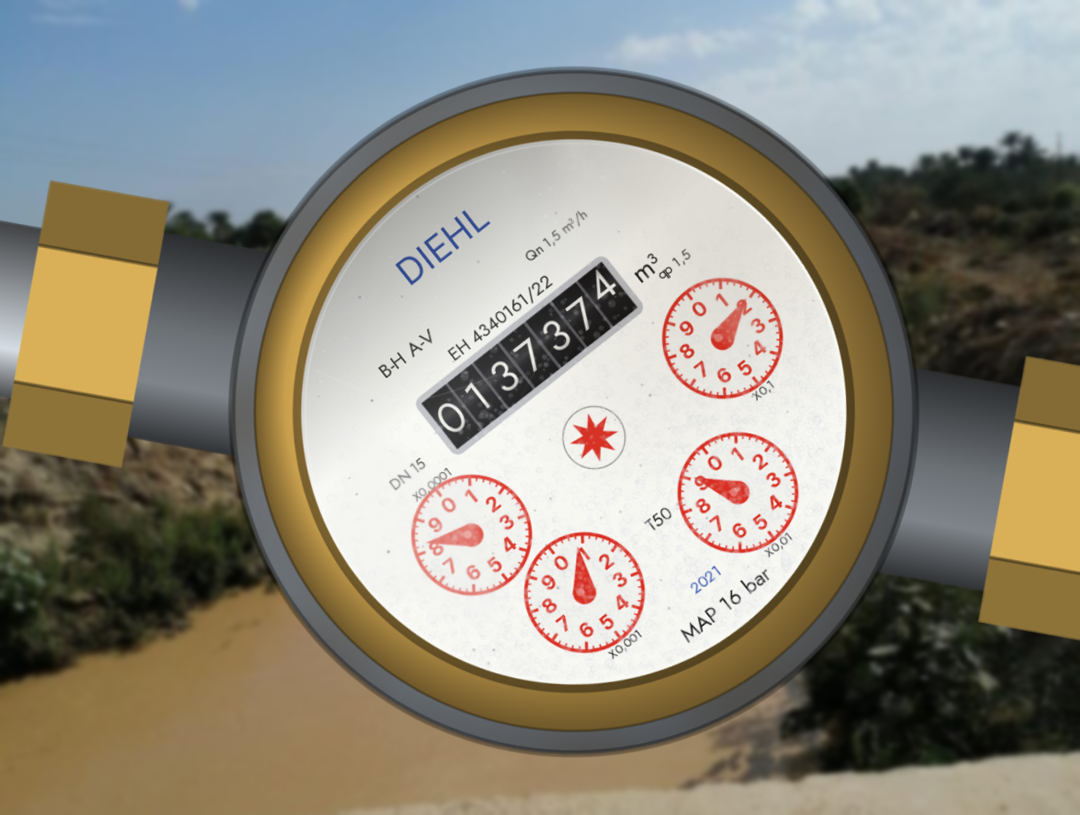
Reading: value=137374.1908 unit=m³
